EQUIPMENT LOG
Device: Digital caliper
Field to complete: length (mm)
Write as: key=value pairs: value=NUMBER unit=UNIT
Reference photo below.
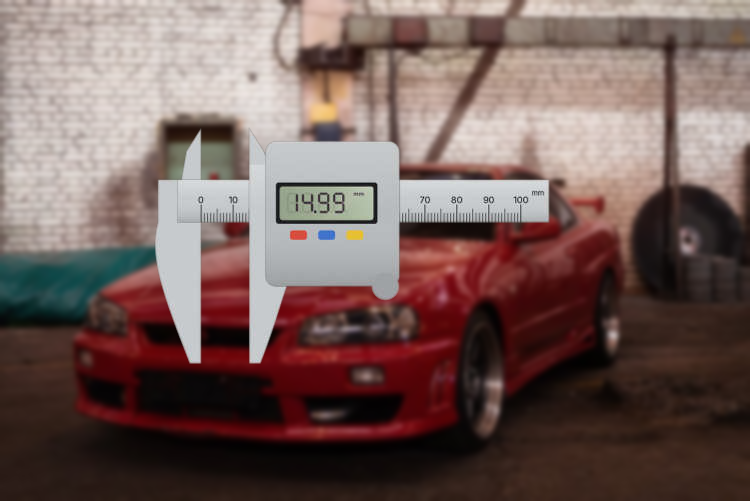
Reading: value=14.99 unit=mm
